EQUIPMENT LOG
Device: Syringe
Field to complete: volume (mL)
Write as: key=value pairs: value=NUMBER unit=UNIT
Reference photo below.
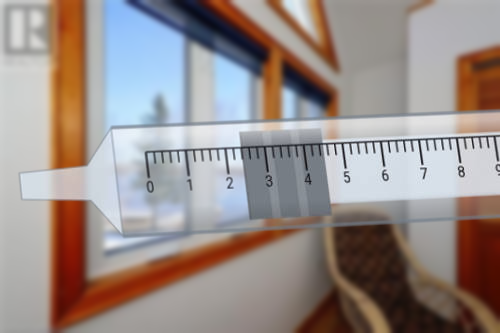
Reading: value=2.4 unit=mL
